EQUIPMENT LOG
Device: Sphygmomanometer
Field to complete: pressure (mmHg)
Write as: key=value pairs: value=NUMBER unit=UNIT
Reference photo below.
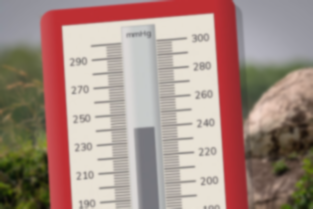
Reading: value=240 unit=mmHg
